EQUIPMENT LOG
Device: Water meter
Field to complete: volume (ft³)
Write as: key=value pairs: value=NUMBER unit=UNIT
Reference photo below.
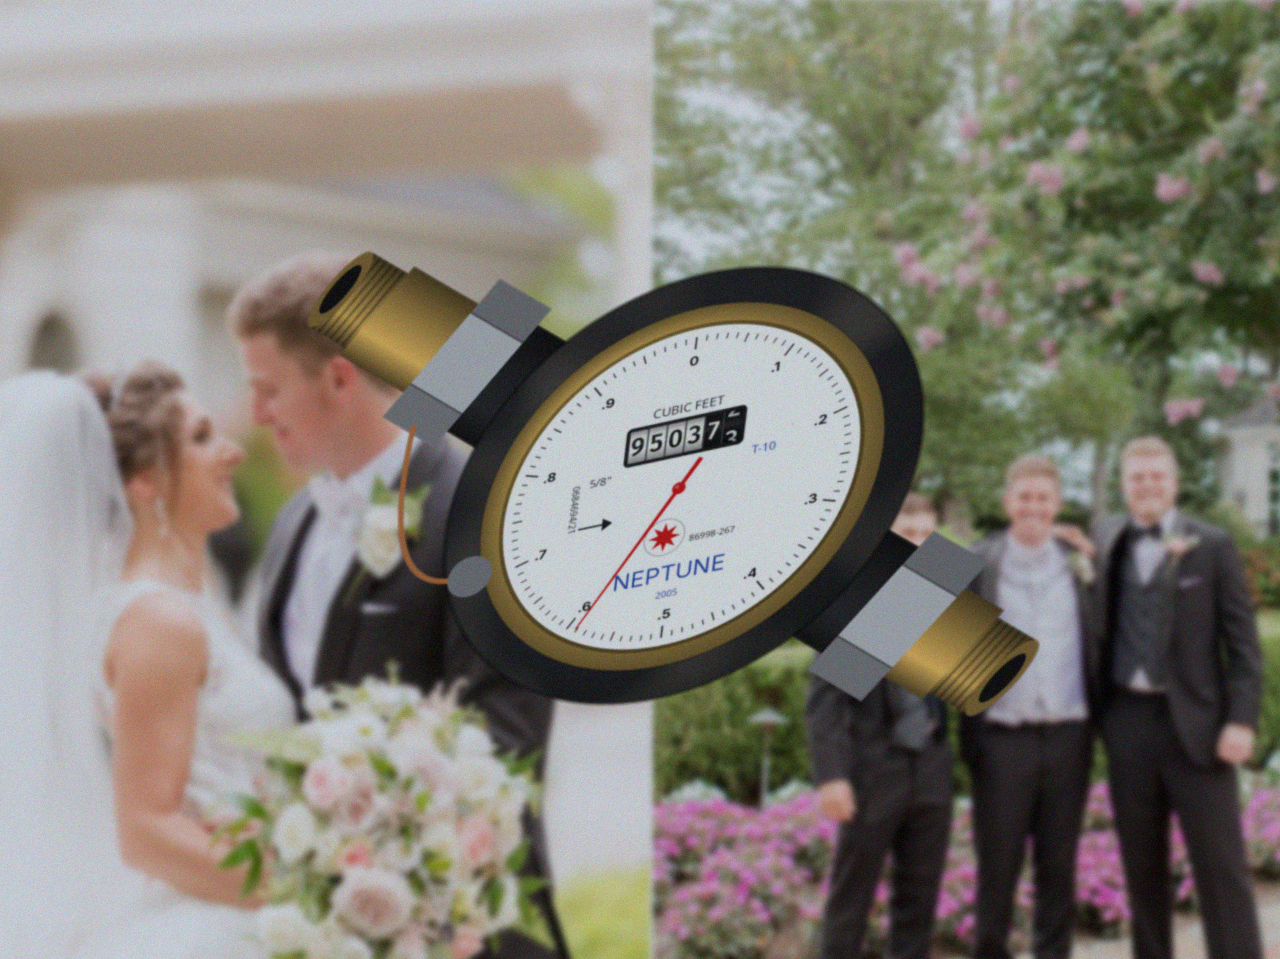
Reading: value=950372.59 unit=ft³
